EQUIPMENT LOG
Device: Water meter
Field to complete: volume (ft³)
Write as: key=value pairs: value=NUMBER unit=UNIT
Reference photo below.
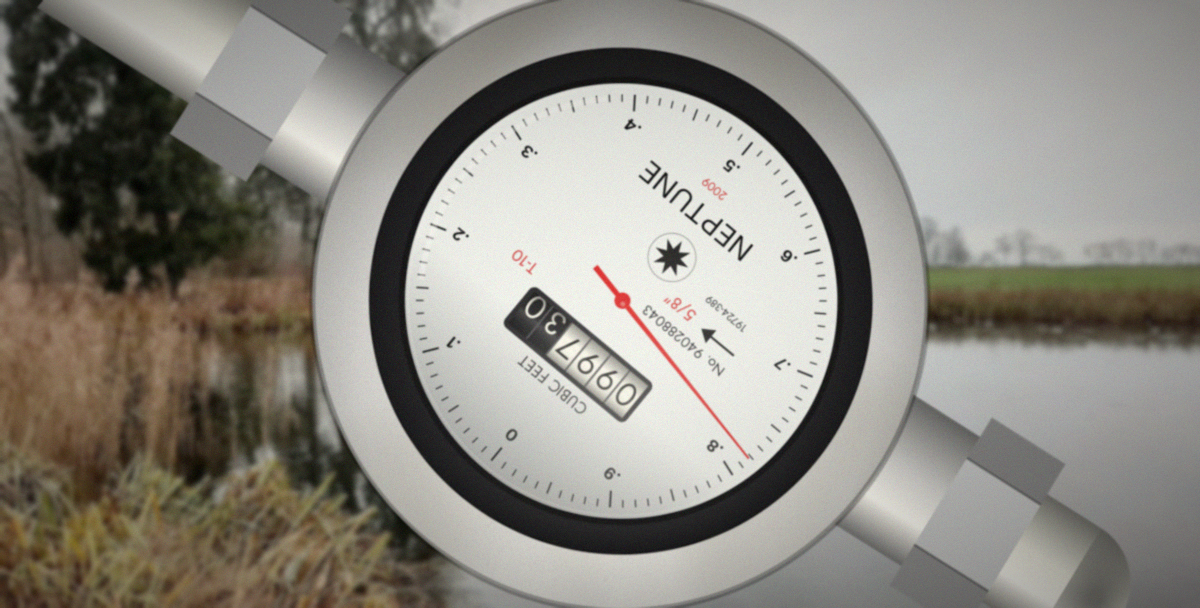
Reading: value=99729.78 unit=ft³
